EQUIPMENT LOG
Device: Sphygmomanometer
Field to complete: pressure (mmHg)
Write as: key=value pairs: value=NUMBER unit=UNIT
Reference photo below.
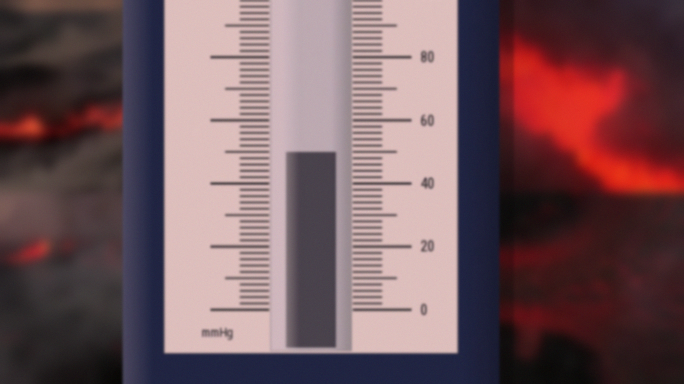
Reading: value=50 unit=mmHg
